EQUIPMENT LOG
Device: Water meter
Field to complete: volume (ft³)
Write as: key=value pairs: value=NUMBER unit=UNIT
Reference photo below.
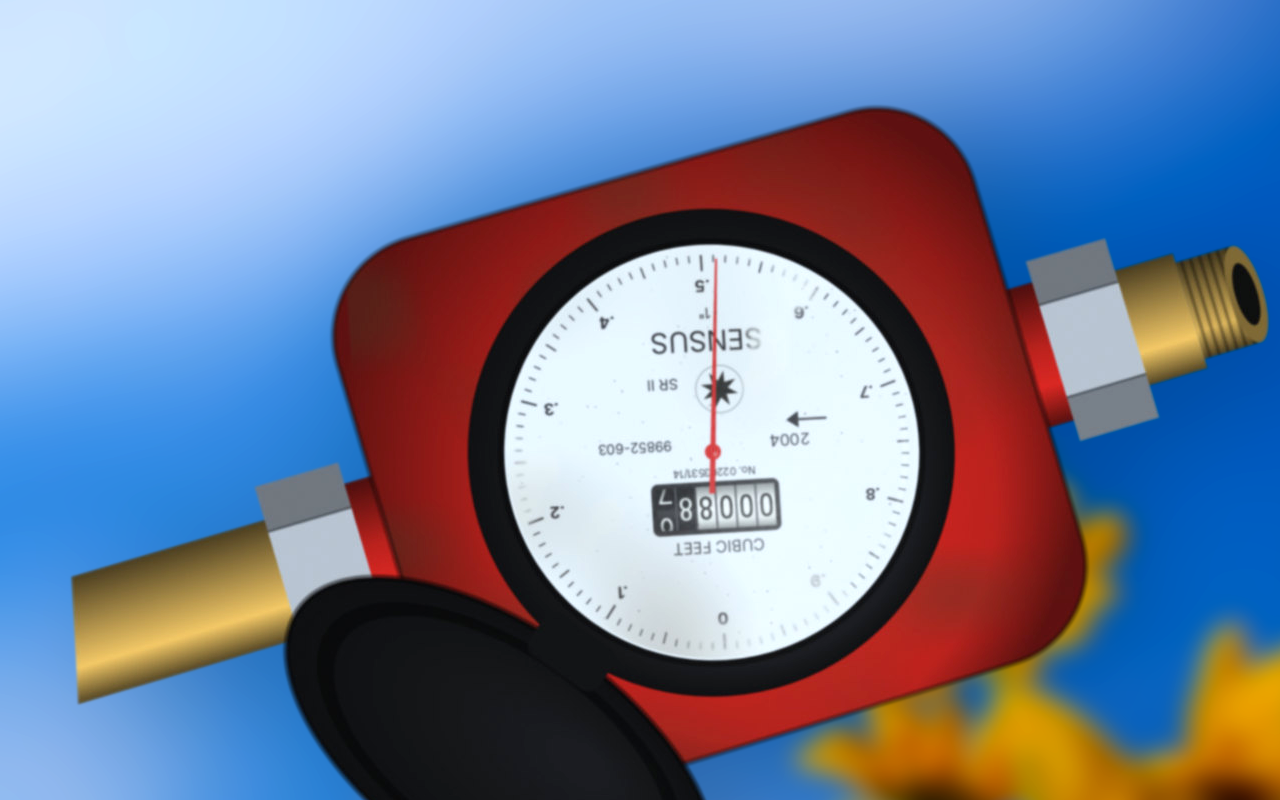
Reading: value=886.51 unit=ft³
